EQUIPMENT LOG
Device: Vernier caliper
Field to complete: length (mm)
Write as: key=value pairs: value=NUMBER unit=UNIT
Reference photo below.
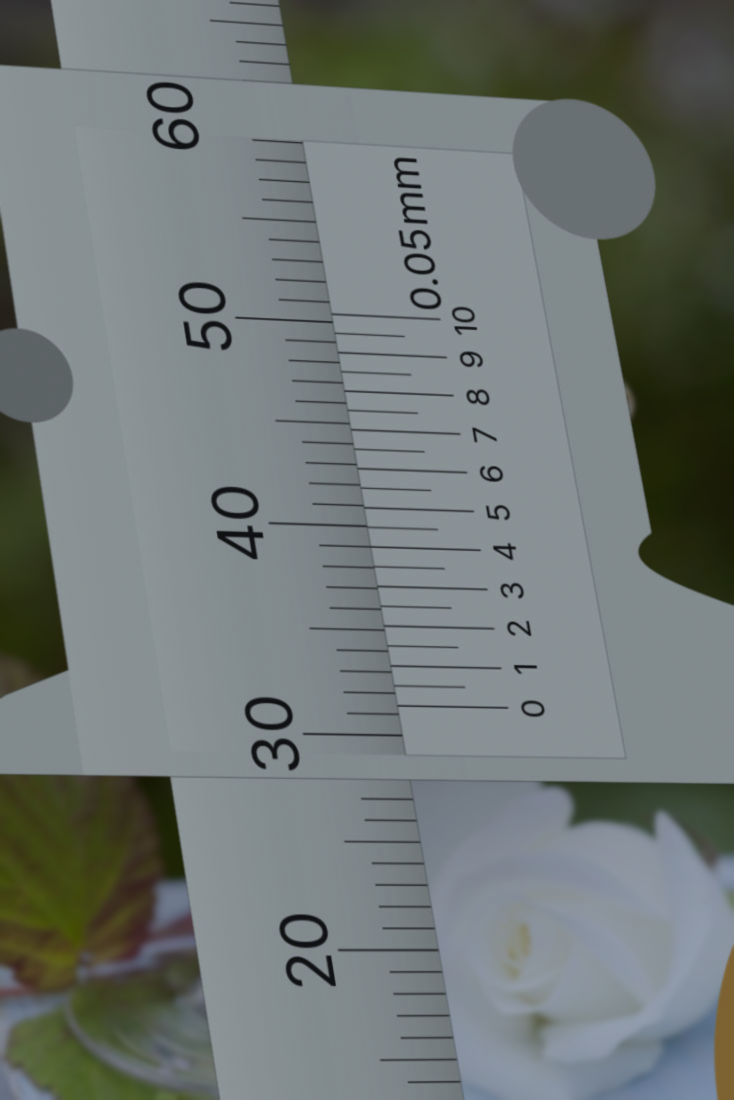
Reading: value=31.4 unit=mm
